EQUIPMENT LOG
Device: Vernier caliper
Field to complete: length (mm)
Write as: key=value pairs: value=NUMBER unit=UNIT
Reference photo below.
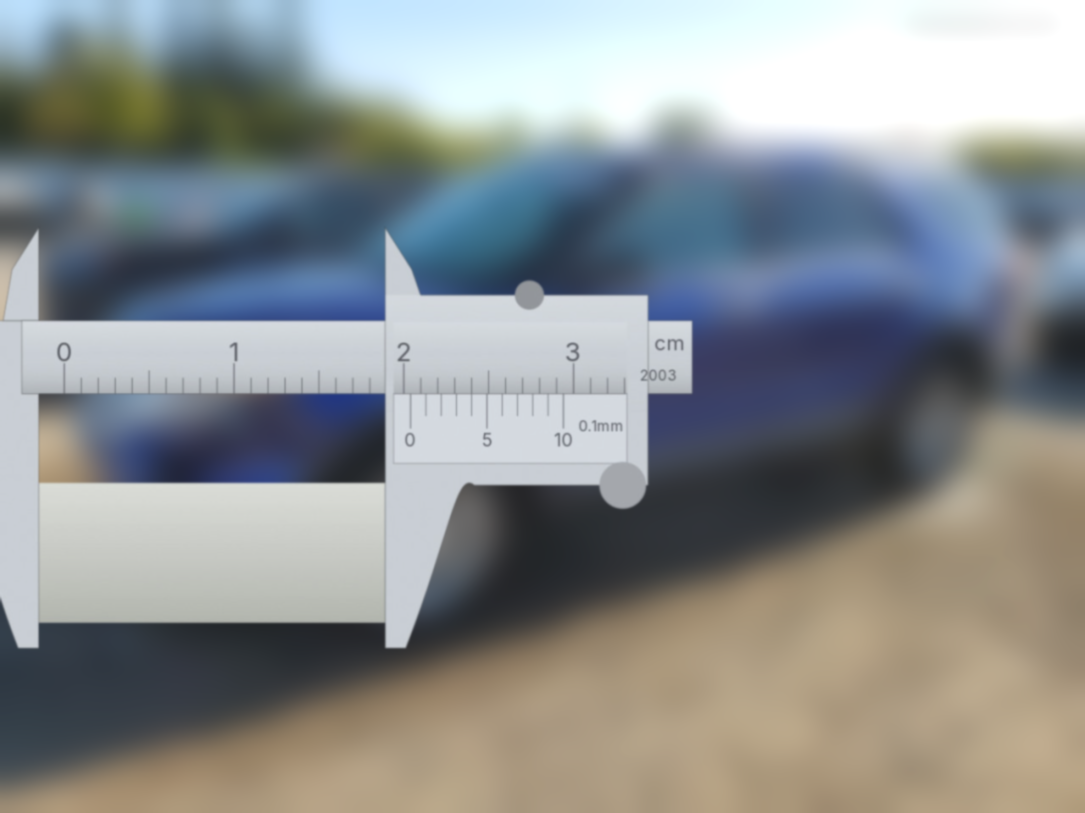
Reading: value=20.4 unit=mm
